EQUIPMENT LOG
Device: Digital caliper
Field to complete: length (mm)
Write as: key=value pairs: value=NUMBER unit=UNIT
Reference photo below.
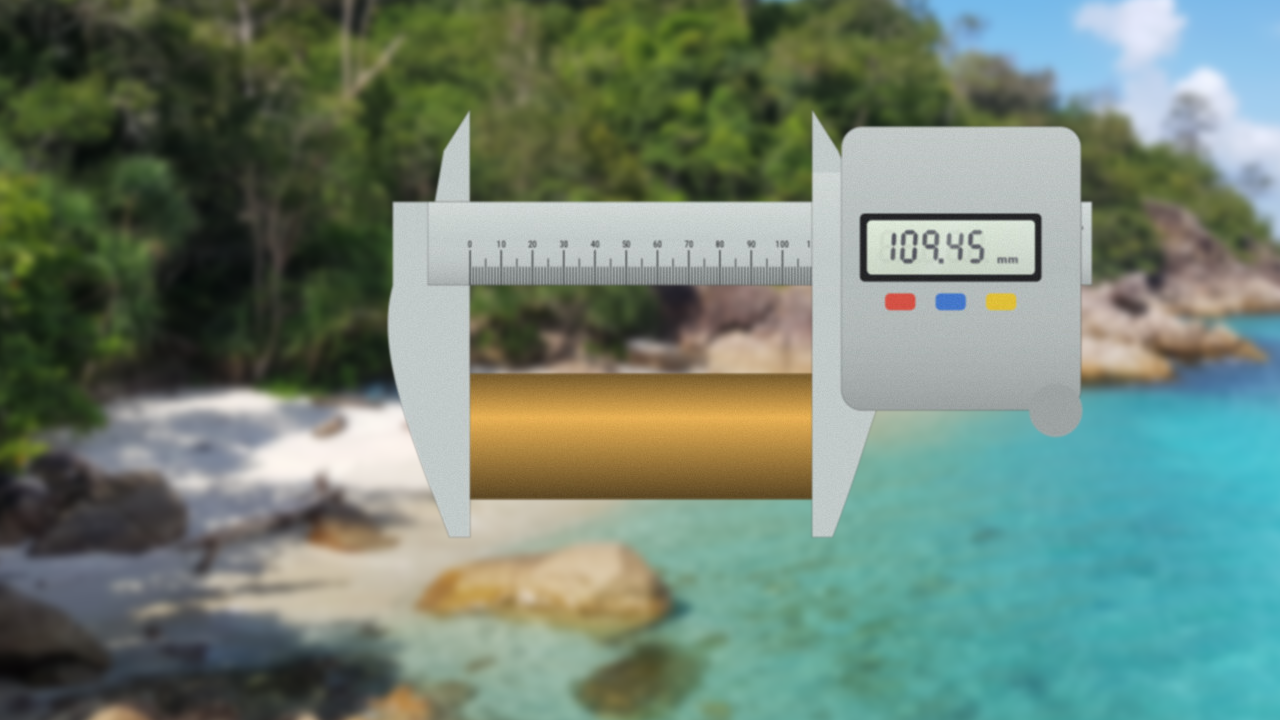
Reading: value=109.45 unit=mm
